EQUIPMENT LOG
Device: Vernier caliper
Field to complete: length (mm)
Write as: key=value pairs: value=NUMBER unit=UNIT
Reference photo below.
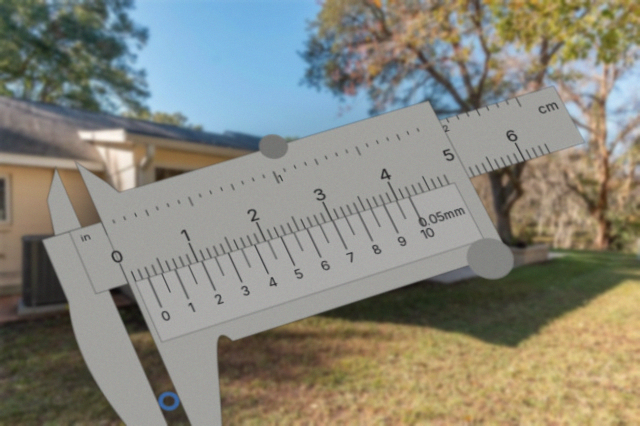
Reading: value=2.8 unit=mm
